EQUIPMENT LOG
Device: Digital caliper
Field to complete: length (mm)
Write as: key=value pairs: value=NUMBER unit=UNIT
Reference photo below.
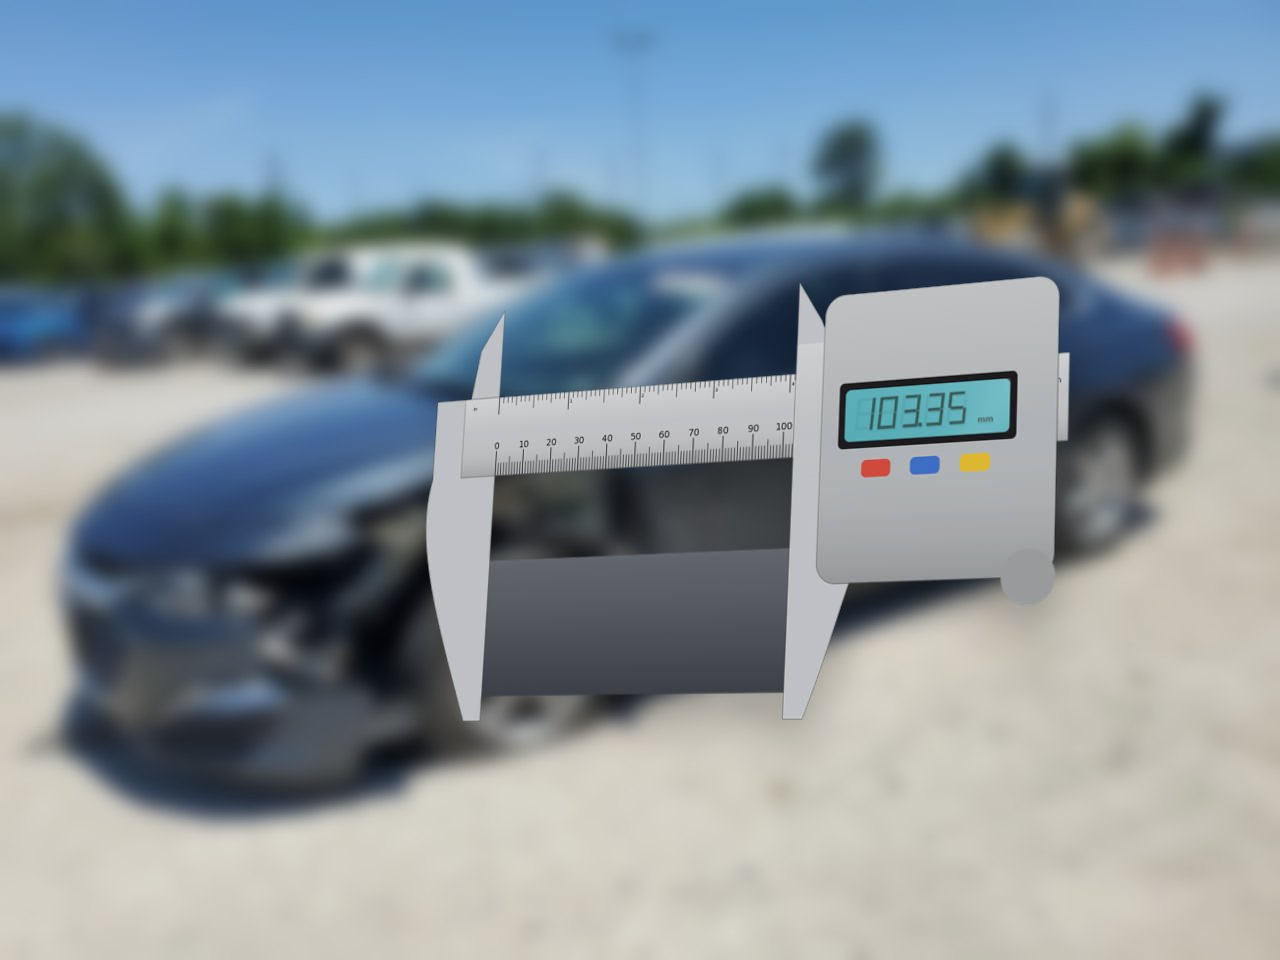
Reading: value=103.35 unit=mm
